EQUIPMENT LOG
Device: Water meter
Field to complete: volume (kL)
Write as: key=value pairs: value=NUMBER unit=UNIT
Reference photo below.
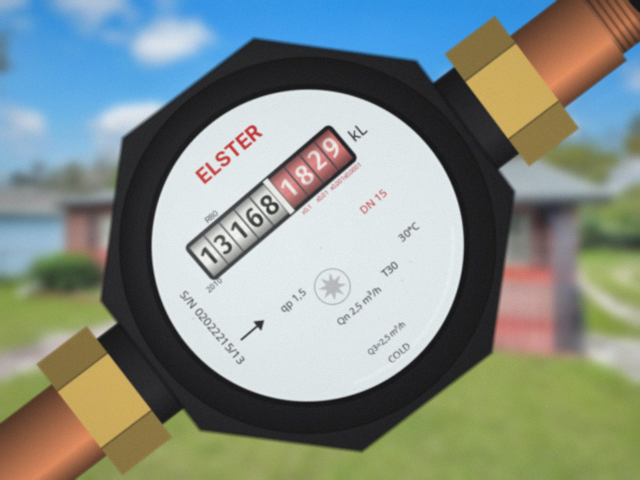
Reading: value=13168.1829 unit=kL
